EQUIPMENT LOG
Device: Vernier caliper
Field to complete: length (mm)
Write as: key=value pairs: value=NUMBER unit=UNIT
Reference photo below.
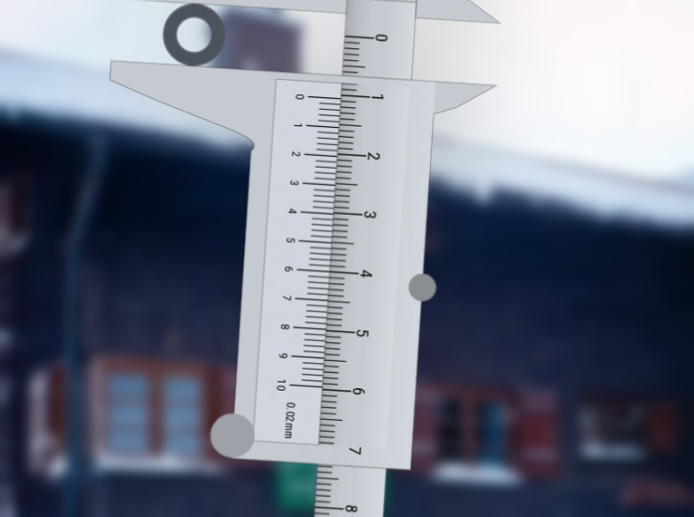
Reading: value=10.6 unit=mm
